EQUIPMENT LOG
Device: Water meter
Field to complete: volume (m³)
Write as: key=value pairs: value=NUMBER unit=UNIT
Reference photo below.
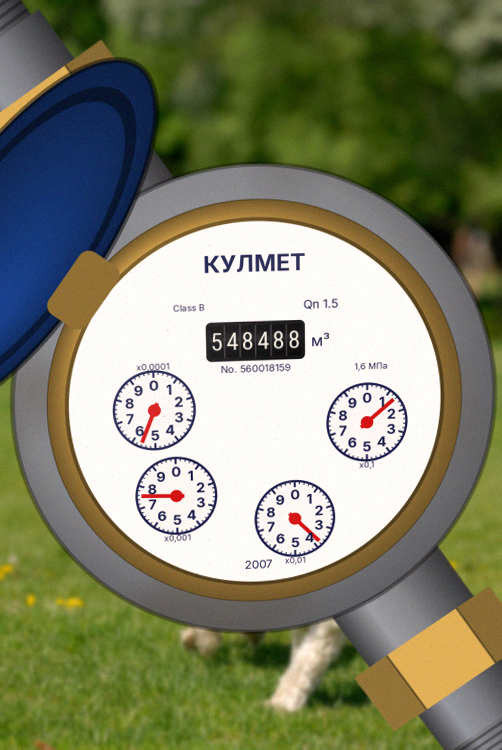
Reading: value=548488.1375 unit=m³
